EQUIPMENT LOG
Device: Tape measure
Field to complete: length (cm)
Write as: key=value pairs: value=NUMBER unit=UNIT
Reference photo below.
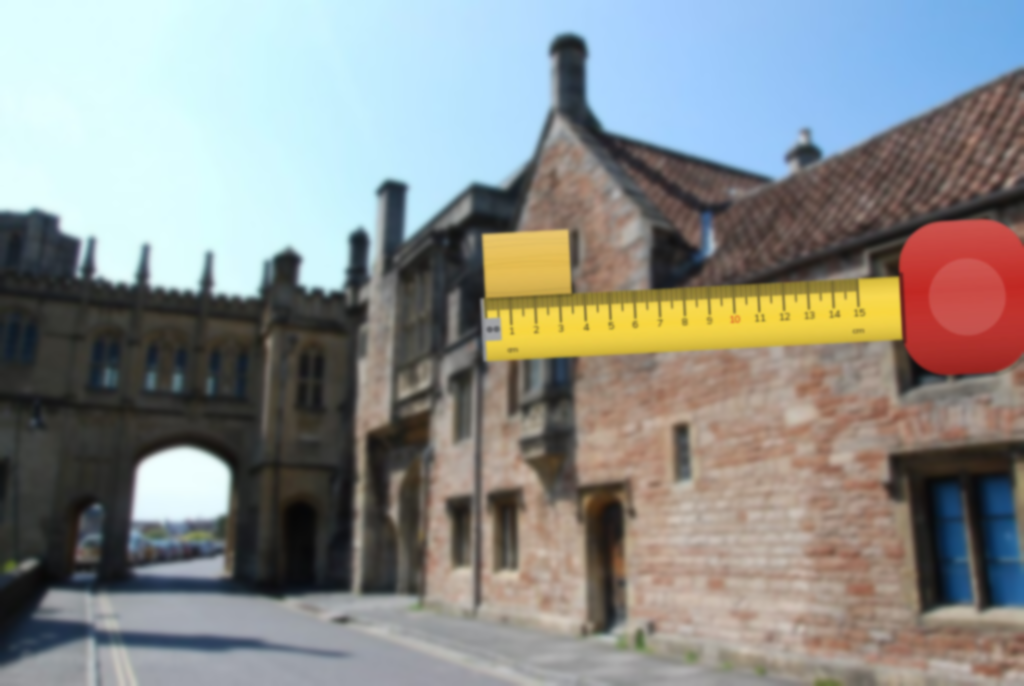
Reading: value=3.5 unit=cm
